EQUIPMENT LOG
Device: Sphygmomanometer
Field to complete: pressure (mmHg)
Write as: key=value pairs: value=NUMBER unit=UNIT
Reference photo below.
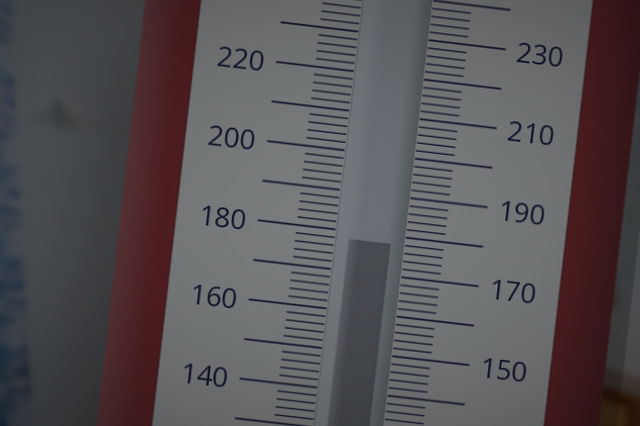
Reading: value=178 unit=mmHg
